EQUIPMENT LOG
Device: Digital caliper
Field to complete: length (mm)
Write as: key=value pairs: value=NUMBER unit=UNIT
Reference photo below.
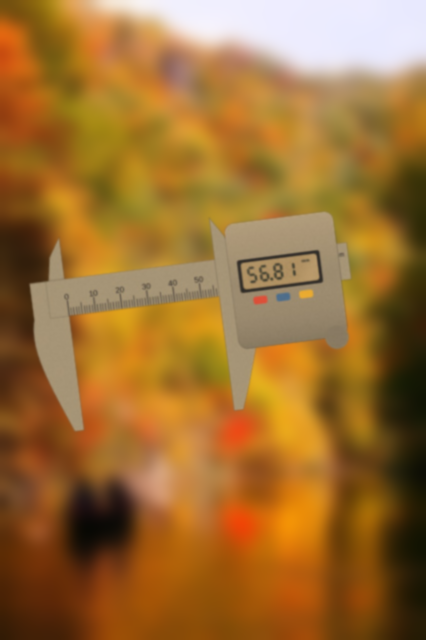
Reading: value=56.81 unit=mm
